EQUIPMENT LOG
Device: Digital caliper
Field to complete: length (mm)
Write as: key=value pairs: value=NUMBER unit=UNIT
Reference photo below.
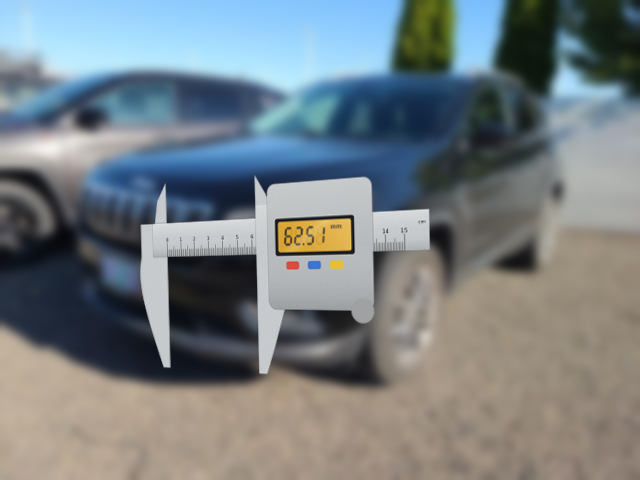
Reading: value=62.51 unit=mm
